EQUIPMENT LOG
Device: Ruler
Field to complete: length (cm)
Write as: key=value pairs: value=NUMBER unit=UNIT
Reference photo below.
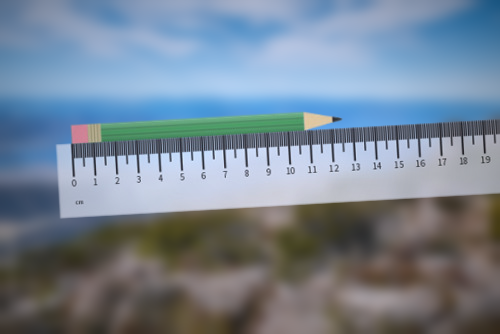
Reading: value=12.5 unit=cm
